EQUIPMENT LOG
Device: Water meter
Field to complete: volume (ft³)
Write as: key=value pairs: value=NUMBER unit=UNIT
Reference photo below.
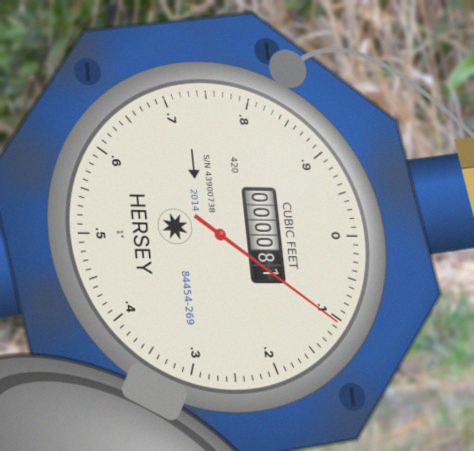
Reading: value=81.10 unit=ft³
